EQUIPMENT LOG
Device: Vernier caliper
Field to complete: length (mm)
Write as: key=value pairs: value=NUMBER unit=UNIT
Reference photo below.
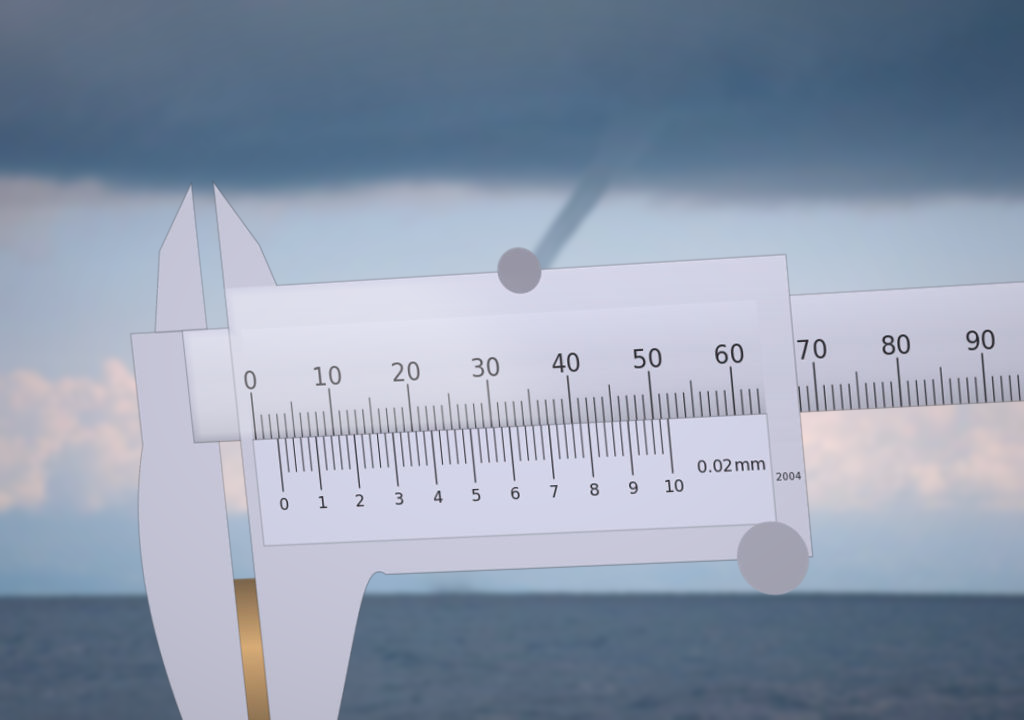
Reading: value=2.8 unit=mm
